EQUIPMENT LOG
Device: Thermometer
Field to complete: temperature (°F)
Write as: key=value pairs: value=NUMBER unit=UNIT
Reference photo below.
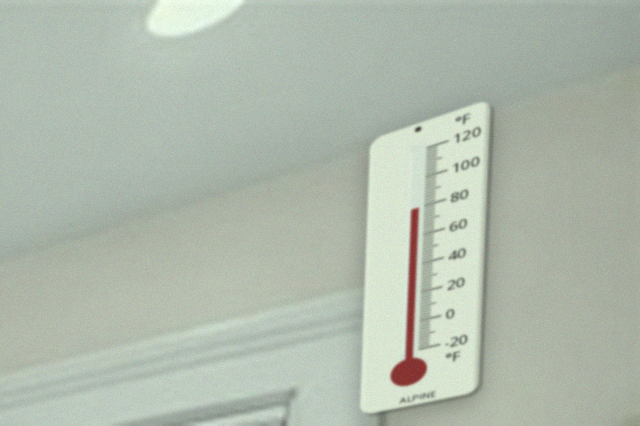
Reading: value=80 unit=°F
